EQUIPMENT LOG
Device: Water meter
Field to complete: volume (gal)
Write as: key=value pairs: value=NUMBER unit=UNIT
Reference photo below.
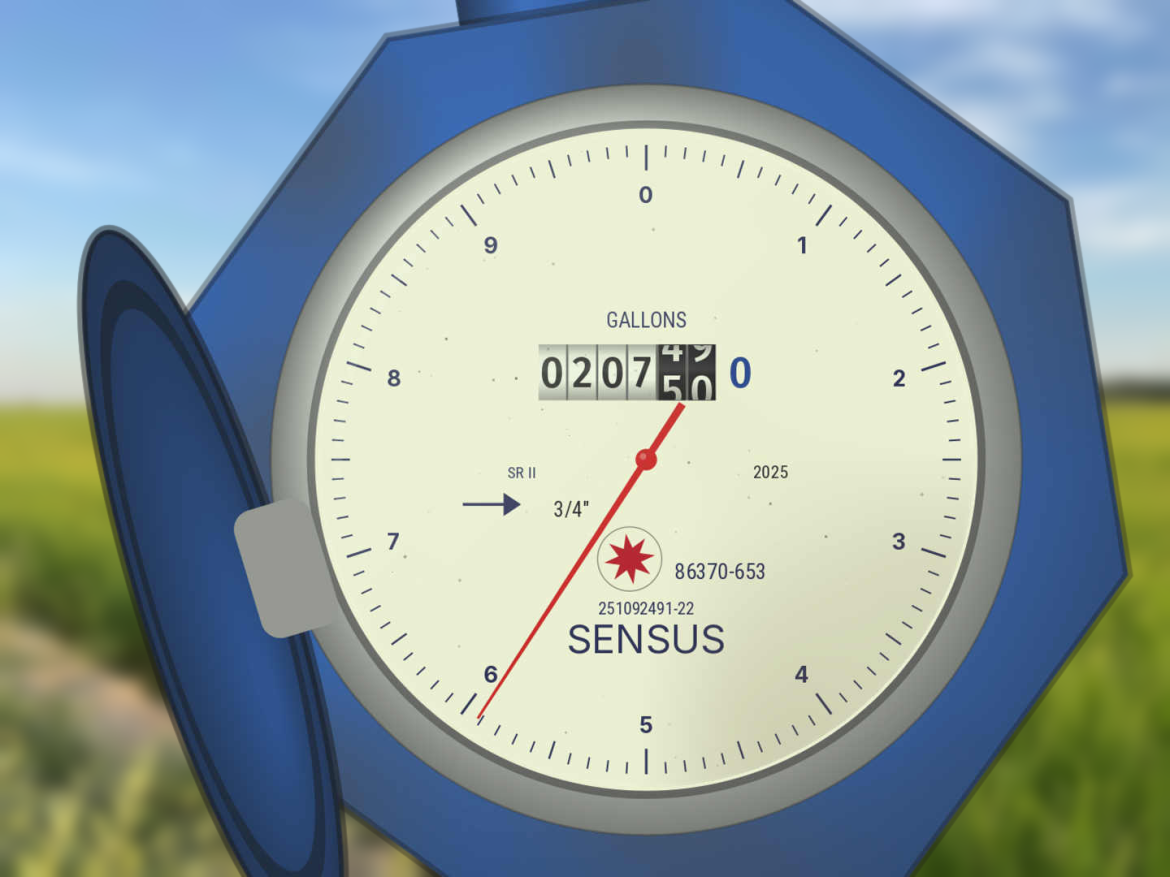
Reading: value=207495.9 unit=gal
